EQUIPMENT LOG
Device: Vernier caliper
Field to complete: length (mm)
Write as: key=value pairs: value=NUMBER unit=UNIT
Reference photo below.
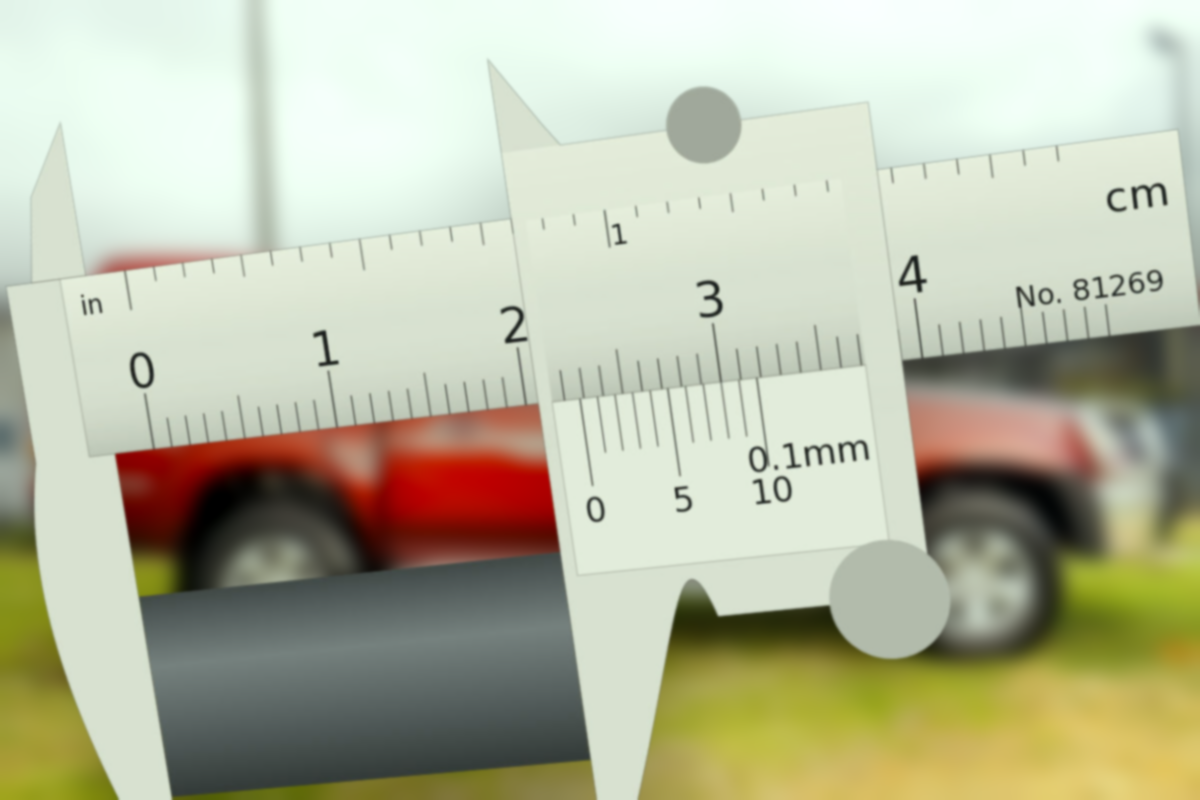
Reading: value=22.8 unit=mm
